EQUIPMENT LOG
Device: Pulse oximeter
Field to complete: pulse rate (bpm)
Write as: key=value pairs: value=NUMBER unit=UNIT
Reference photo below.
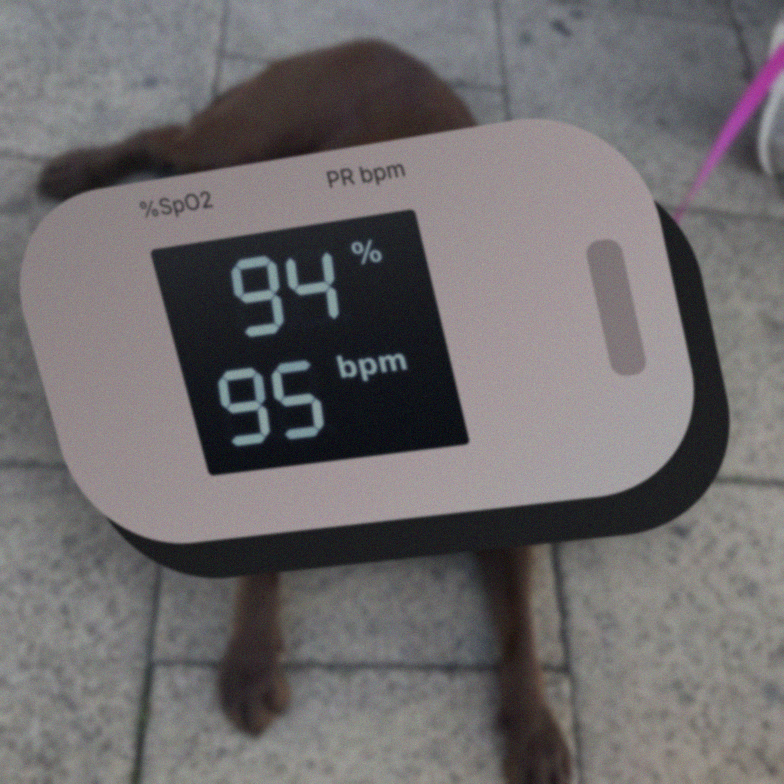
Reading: value=95 unit=bpm
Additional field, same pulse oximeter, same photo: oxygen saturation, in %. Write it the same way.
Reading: value=94 unit=%
